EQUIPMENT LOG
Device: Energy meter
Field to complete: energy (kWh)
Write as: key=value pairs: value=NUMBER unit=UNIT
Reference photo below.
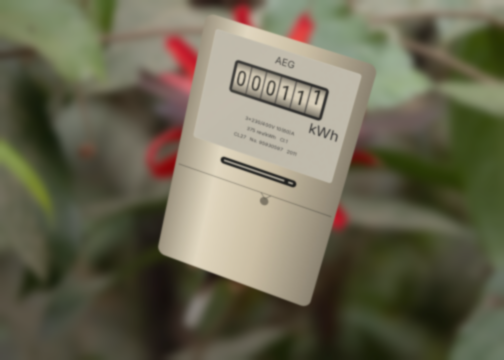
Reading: value=111 unit=kWh
